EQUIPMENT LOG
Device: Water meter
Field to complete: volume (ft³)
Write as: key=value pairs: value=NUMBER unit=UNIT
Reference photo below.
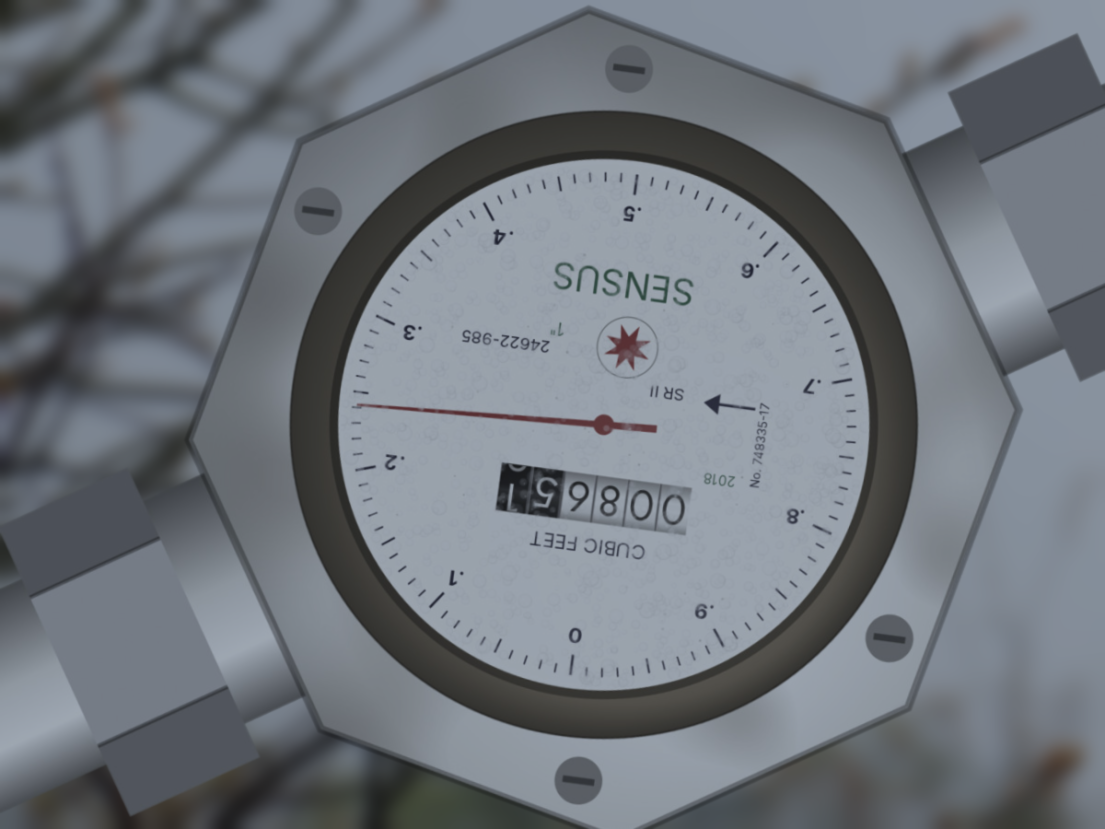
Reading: value=8651.24 unit=ft³
